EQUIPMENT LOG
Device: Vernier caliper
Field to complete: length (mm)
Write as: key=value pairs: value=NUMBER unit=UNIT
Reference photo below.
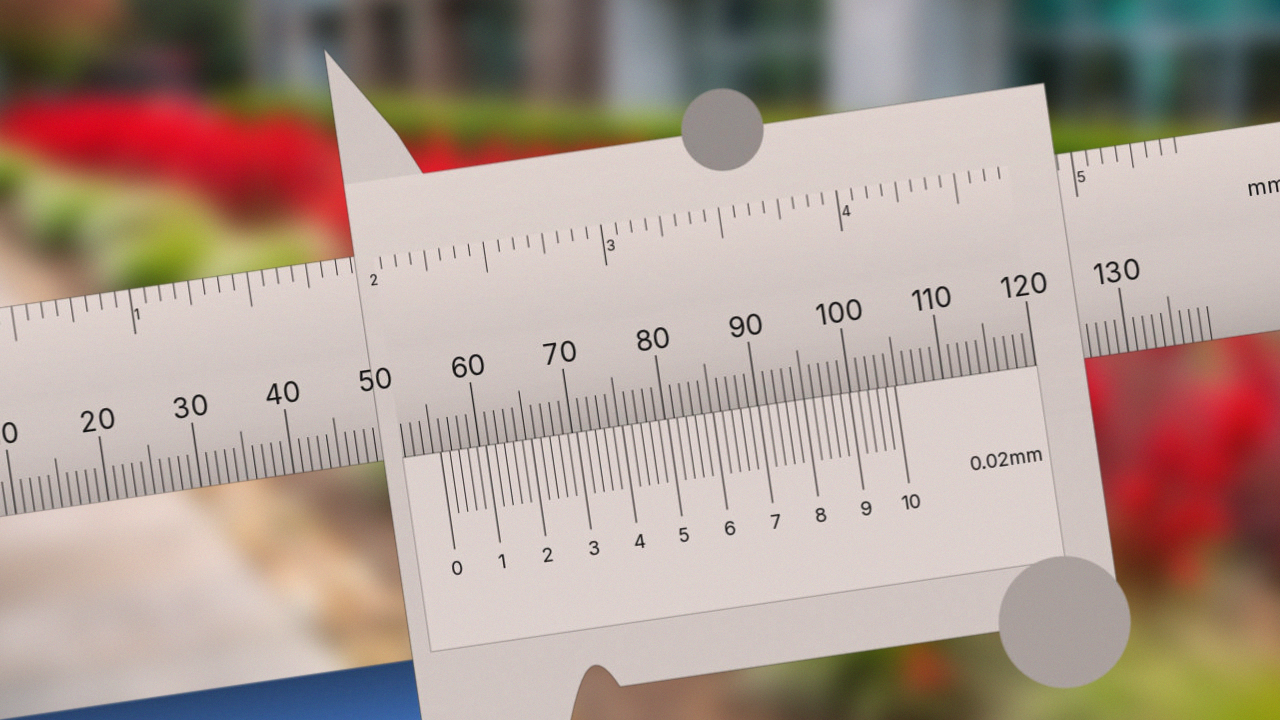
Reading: value=55.8 unit=mm
